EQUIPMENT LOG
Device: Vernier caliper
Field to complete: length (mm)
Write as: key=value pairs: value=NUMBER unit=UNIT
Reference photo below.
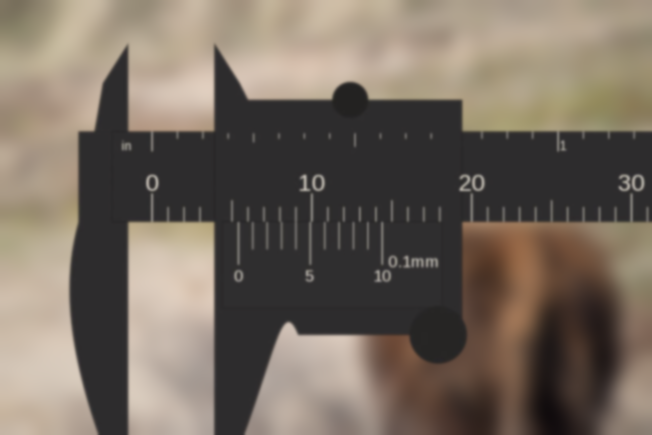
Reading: value=5.4 unit=mm
